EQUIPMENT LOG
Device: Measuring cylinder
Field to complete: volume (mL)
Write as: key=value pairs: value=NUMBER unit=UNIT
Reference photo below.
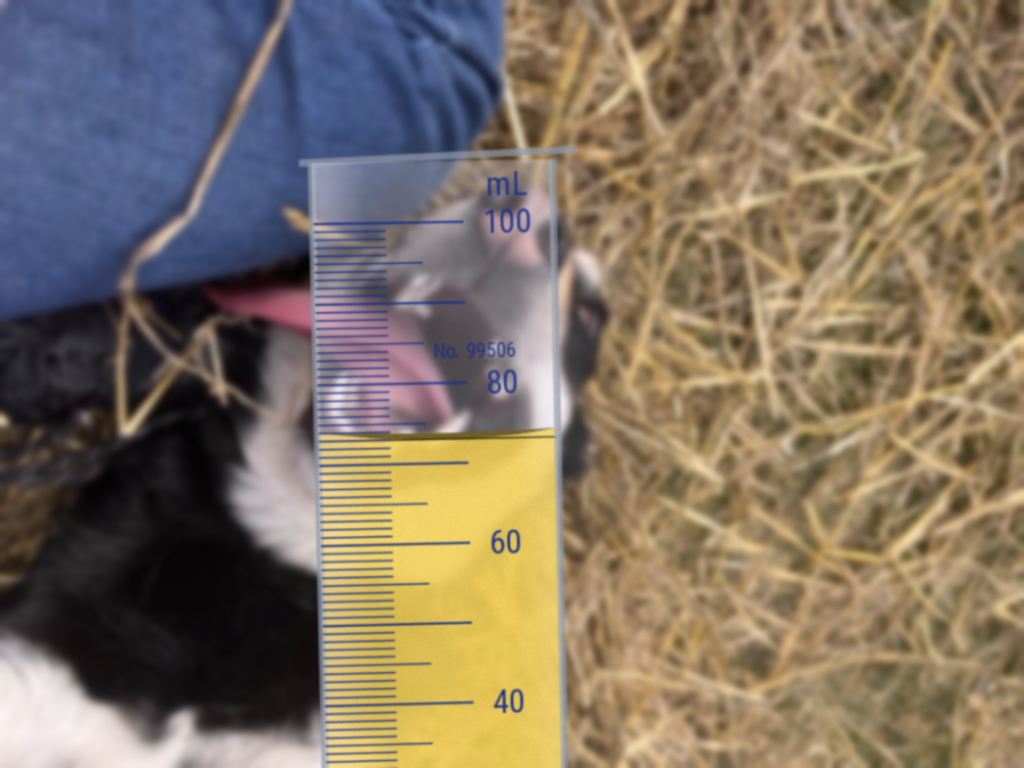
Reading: value=73 unit=mL
